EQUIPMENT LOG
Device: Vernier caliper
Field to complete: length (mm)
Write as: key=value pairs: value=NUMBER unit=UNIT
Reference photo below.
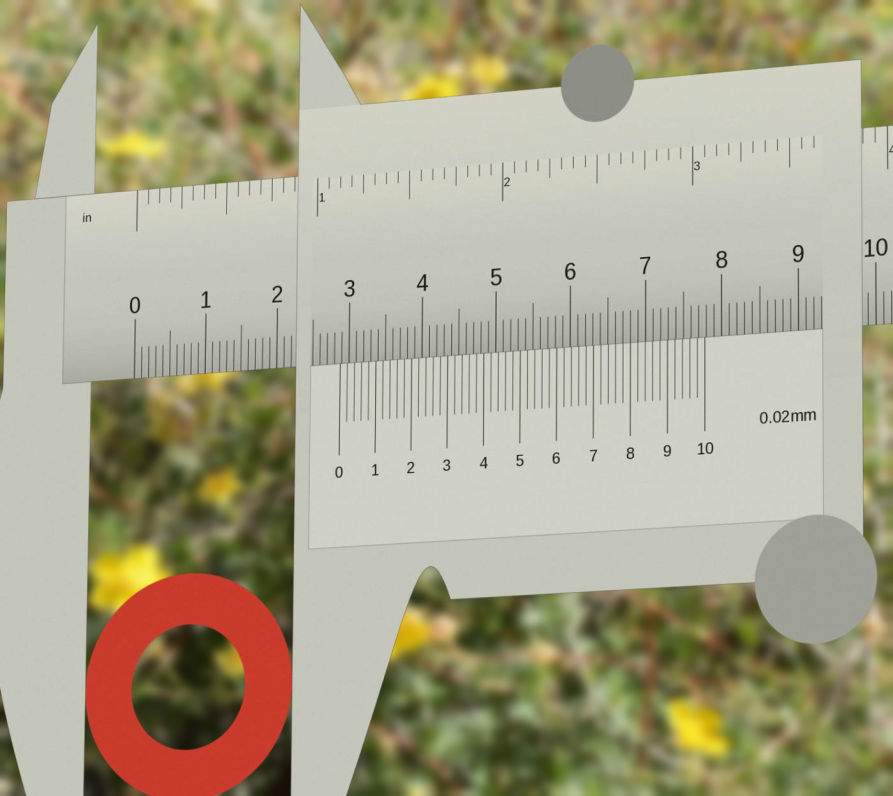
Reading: value=28.8 unit=mm
